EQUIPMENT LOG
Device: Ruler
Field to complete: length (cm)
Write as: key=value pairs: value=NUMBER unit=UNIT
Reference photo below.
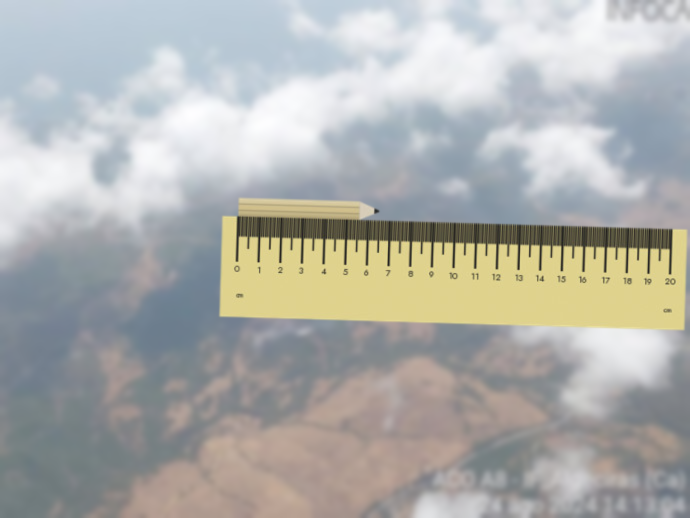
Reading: value=6.5 unit=cm
